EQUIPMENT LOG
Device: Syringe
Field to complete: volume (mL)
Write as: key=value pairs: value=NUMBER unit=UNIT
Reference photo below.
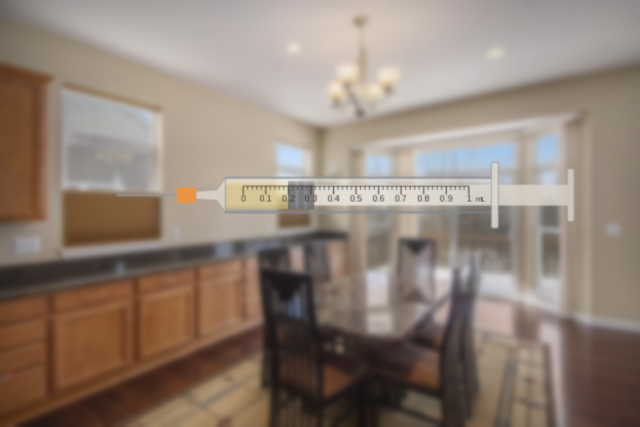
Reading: value=0.2 unit=mL
